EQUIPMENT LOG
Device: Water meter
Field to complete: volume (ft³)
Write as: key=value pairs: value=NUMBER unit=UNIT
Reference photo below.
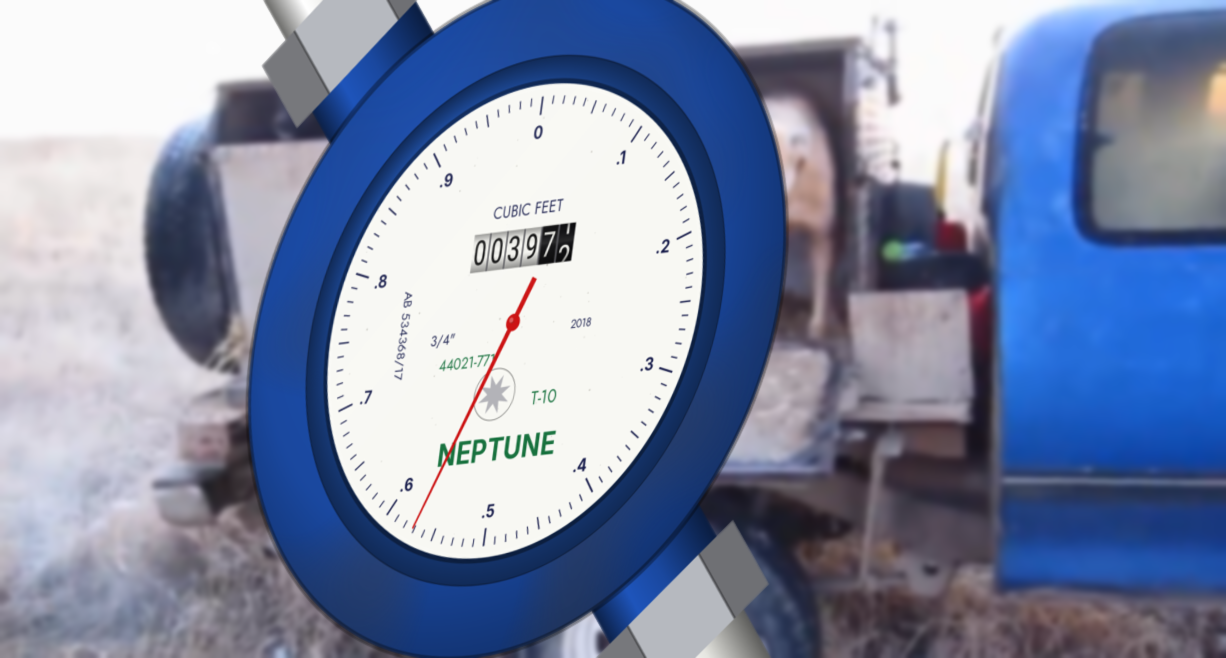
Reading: value=3971.57 unit=ft³
